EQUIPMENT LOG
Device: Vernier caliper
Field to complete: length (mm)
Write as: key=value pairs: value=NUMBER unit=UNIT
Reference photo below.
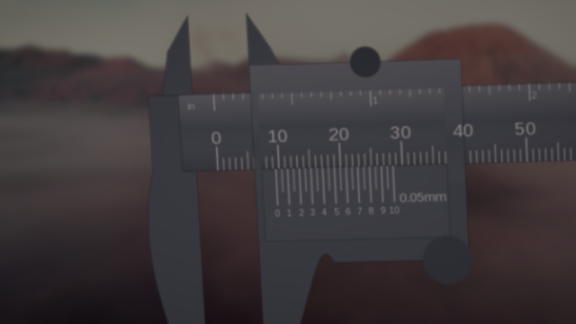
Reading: value=9.5 unit=mm
